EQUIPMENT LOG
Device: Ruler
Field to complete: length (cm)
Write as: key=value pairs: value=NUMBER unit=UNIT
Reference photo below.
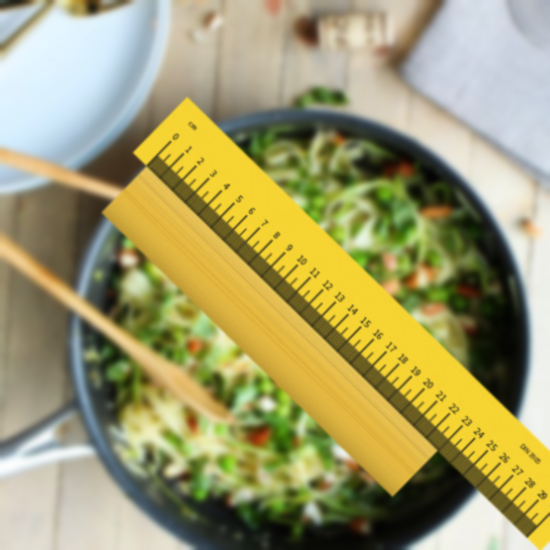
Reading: value=23 unit=cm
